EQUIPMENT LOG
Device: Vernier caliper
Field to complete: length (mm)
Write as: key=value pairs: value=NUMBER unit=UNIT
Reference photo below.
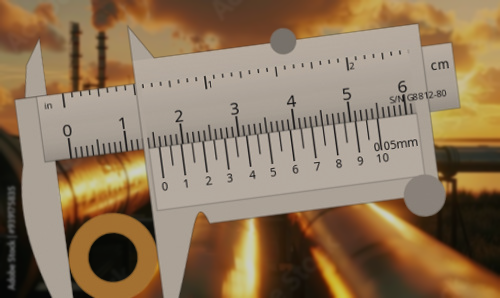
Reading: value=15.8 unit=mm
